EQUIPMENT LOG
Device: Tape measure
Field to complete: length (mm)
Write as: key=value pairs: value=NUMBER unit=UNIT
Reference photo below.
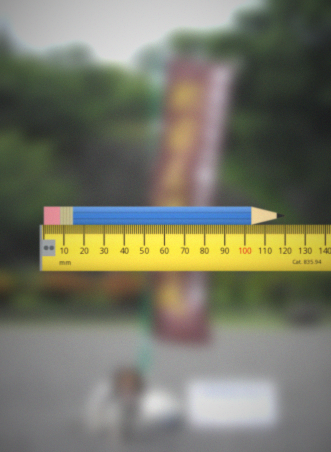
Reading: value=120 unit=mm
